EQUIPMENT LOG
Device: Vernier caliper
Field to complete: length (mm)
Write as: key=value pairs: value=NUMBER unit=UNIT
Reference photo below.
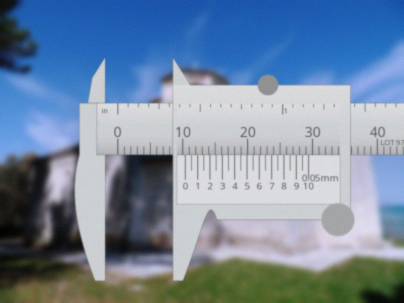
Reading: value=10.4 unit=mm
